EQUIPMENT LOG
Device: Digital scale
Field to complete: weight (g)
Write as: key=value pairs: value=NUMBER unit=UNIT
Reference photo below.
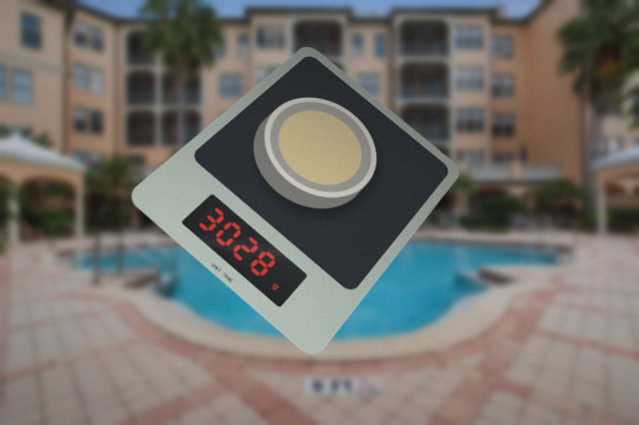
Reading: value=3028 unit=g
